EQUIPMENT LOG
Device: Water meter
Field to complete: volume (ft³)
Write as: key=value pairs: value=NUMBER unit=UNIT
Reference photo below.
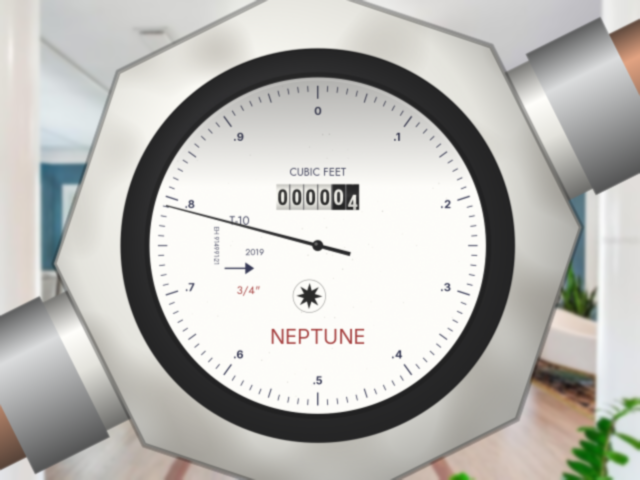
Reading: value=3.79 unit=ft³
